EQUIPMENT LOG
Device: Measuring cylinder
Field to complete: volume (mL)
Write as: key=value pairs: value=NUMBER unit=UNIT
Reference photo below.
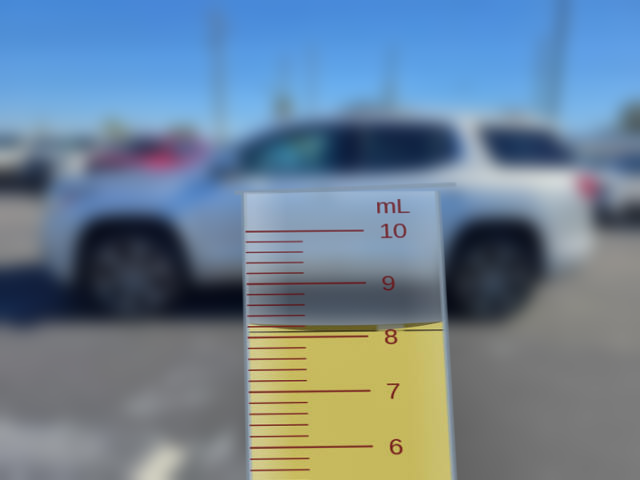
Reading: value=8.1 unit=mL
